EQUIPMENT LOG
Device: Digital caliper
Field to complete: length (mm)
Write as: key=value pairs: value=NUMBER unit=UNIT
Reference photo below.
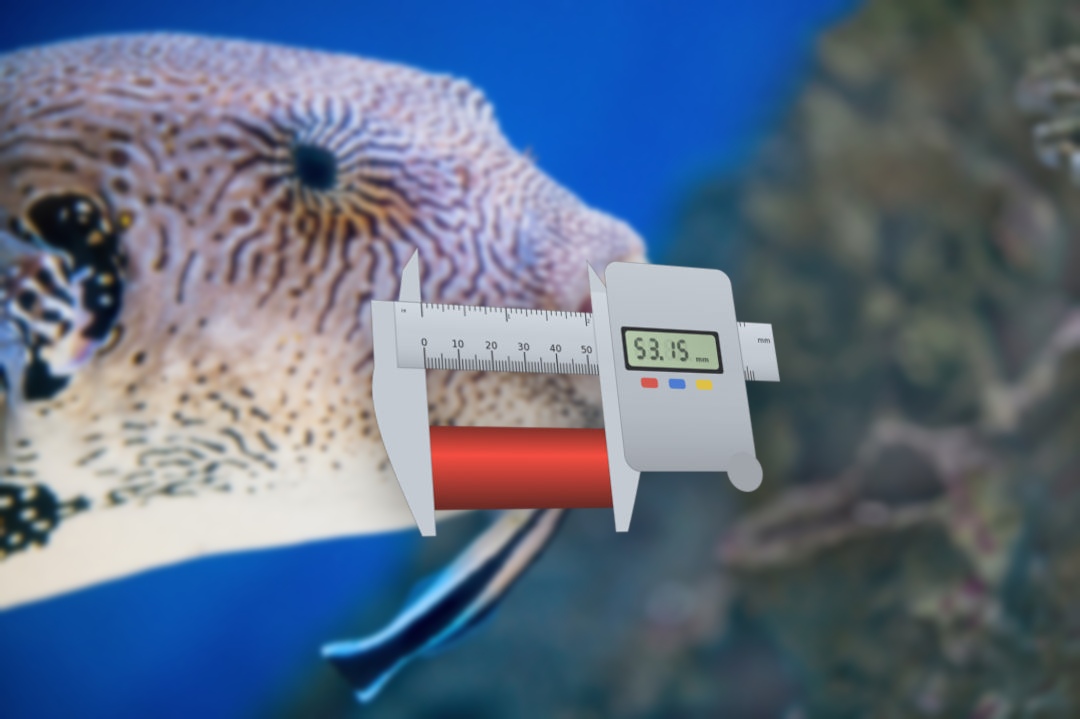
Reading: value=53.15 unit=mm
